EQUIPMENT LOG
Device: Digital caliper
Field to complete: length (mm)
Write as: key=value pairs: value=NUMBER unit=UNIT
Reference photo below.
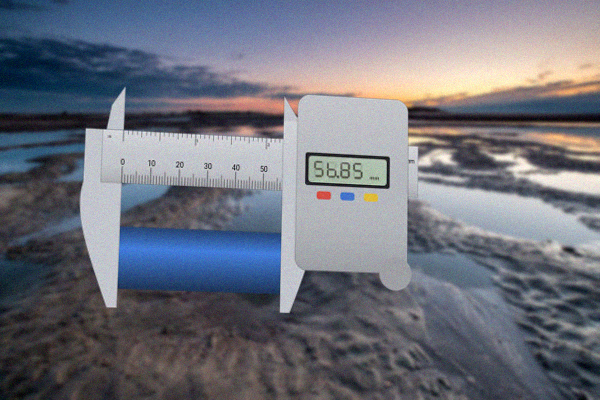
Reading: value=56.85 unit=mm
